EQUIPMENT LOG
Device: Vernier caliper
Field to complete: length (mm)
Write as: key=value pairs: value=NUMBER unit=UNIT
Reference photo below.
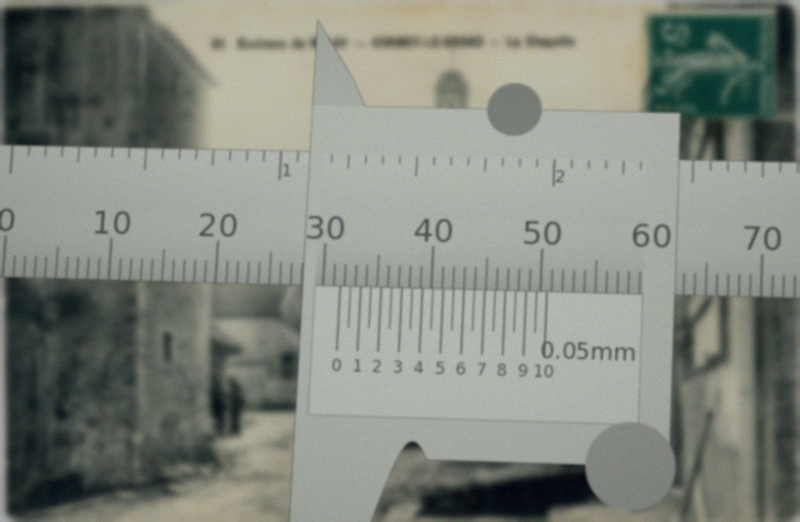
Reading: value=31.6 unit=mm
